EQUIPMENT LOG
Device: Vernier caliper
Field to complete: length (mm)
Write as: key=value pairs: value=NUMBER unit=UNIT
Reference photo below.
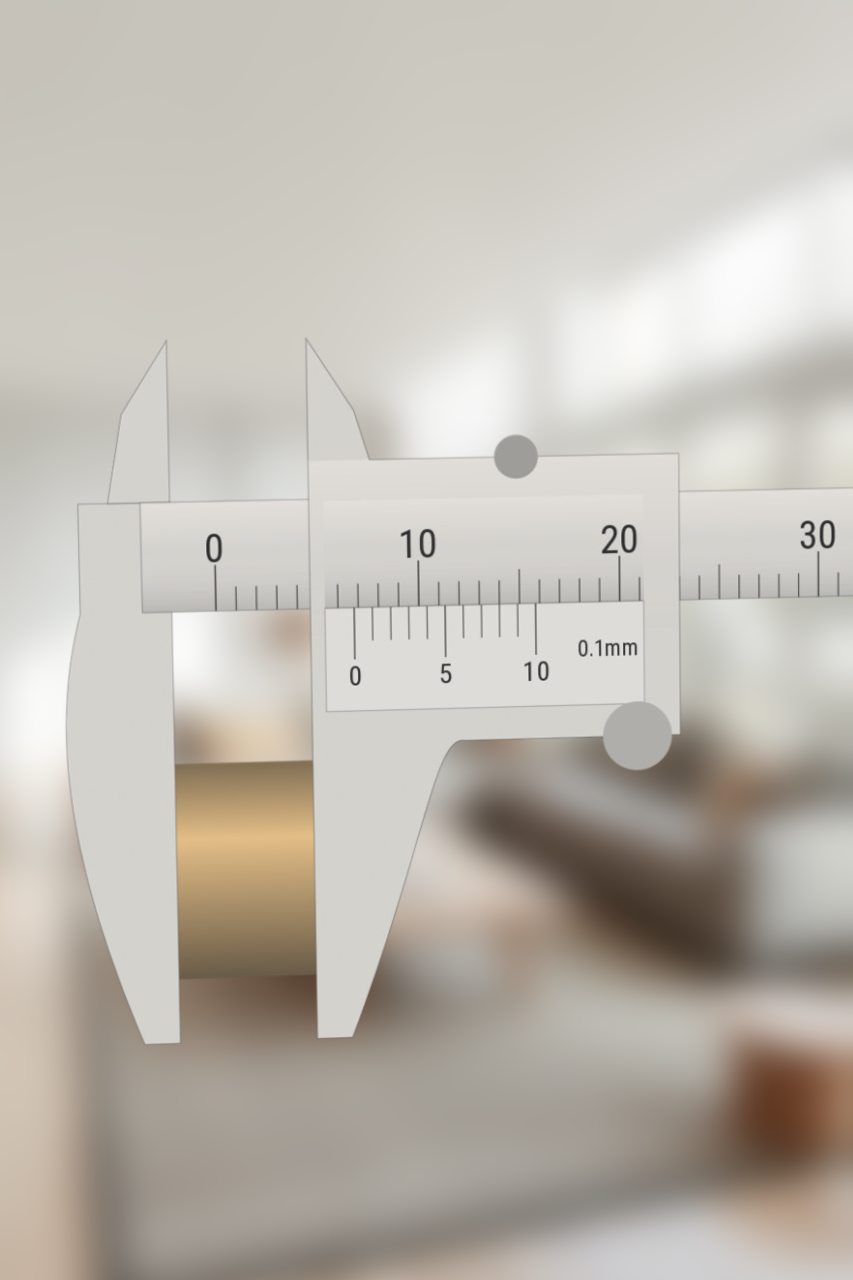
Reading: value=6.8 unit=mm
